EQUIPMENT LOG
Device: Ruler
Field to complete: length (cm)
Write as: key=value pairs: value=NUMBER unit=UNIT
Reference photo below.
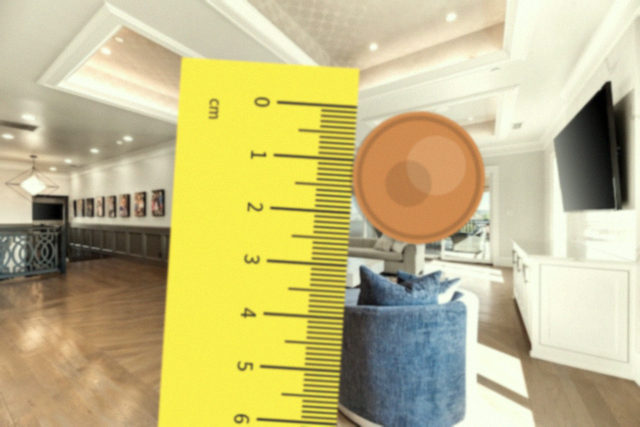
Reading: value=2.5 unit=cm
